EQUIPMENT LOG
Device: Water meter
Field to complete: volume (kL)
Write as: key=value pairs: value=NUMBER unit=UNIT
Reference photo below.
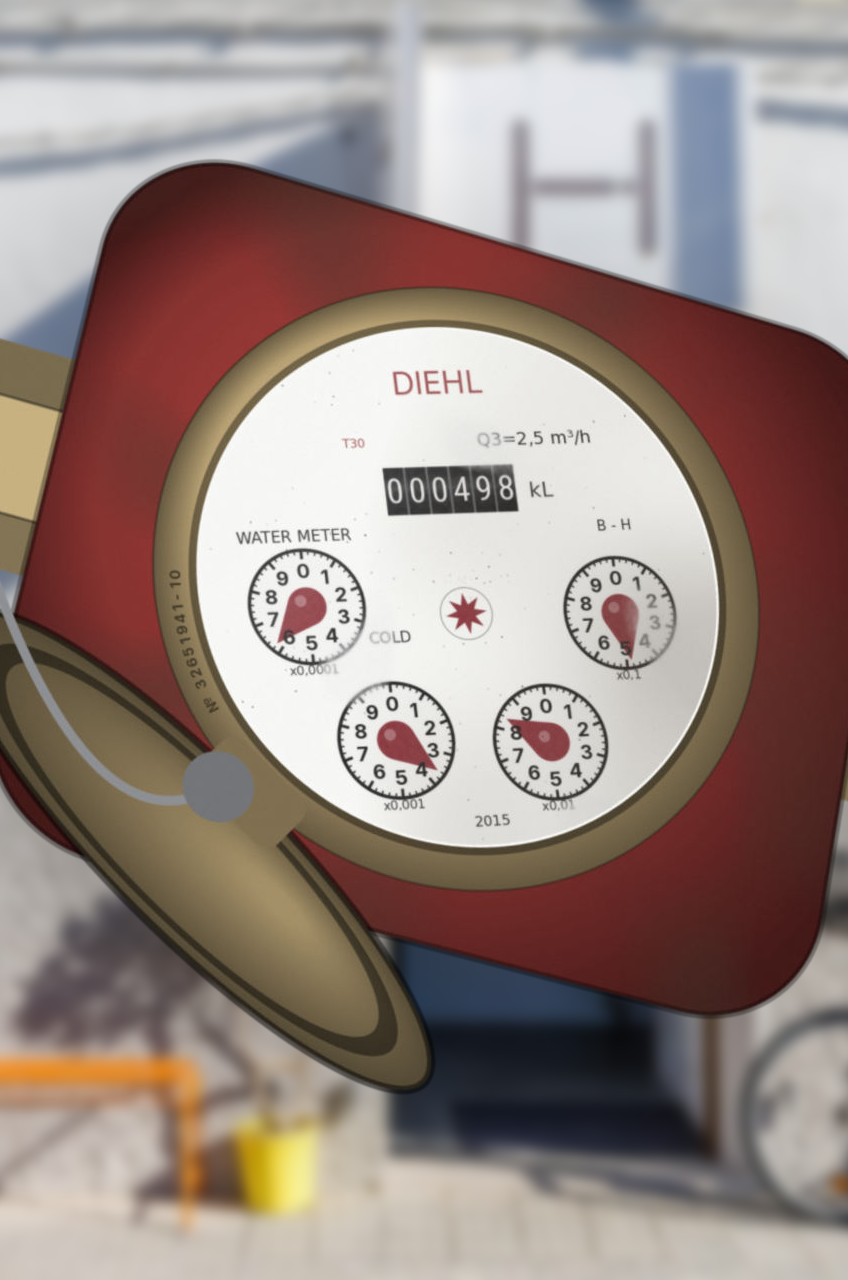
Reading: value=498.4836 unit=kL
